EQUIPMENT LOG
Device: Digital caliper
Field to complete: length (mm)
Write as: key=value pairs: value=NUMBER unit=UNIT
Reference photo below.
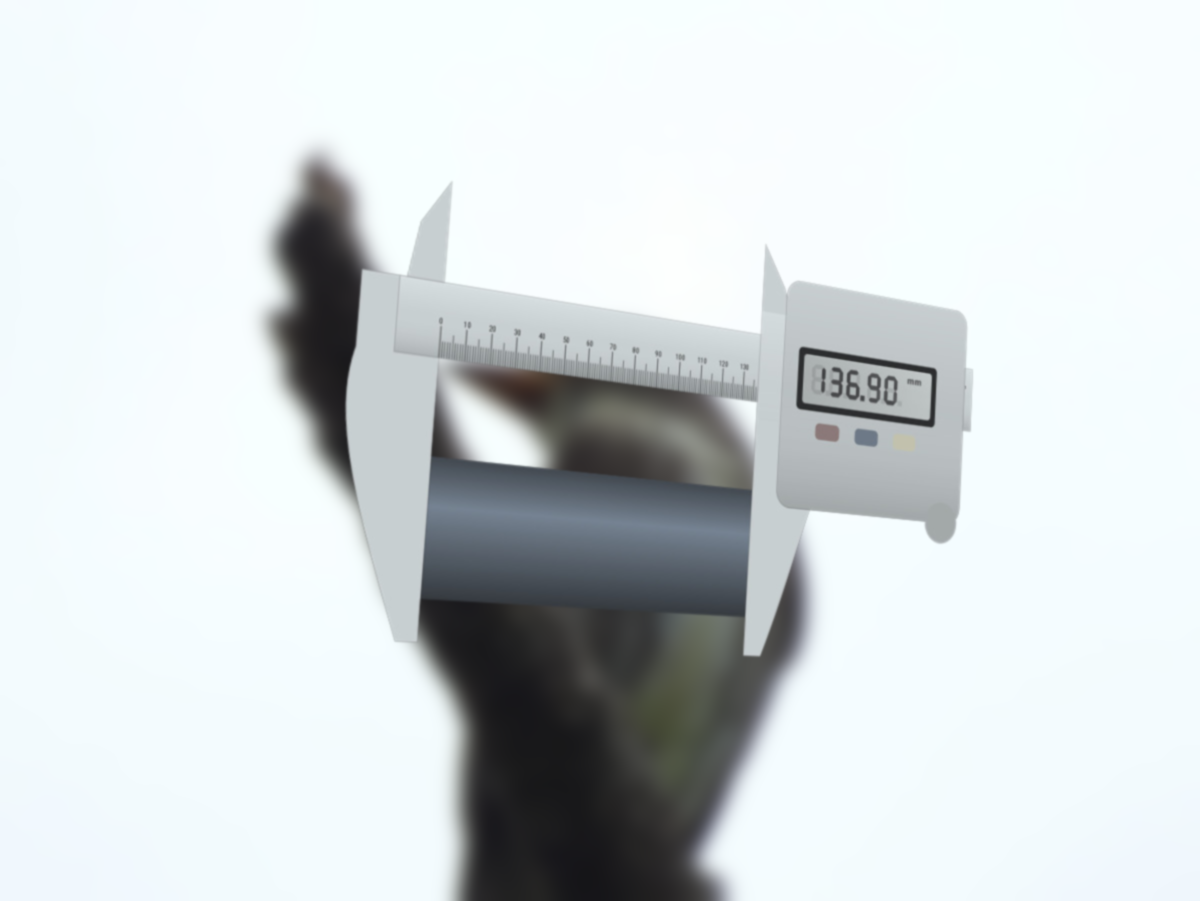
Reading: value=136.90 unit=mm
